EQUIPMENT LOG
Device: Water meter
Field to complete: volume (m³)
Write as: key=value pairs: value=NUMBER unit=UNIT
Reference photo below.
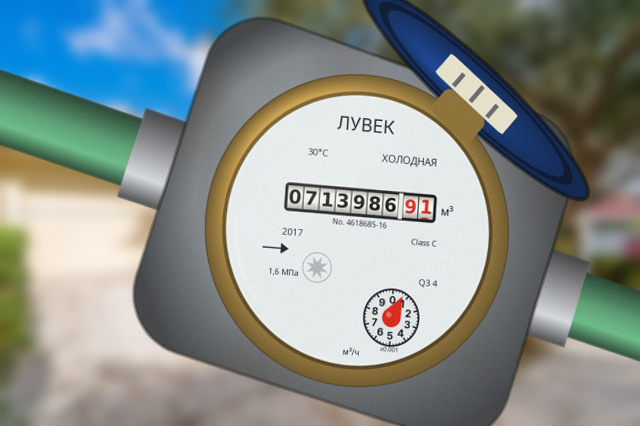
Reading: value=713986.910 unit=m³
